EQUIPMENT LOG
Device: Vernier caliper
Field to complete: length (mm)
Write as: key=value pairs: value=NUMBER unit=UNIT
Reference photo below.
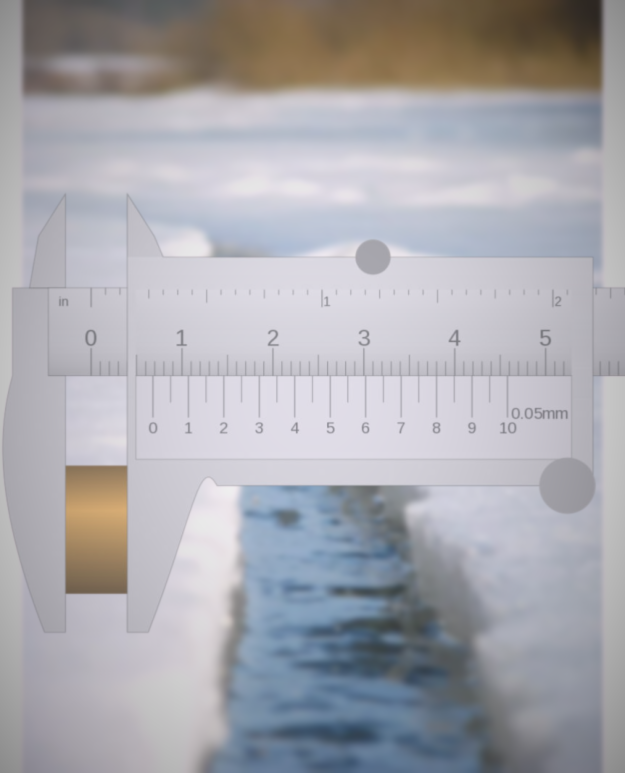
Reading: value=6.8 unit=mm
